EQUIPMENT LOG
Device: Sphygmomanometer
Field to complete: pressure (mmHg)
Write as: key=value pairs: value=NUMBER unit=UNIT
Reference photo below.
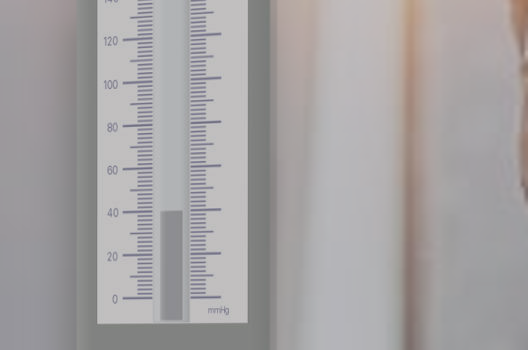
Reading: value=40 unit=mmHg
